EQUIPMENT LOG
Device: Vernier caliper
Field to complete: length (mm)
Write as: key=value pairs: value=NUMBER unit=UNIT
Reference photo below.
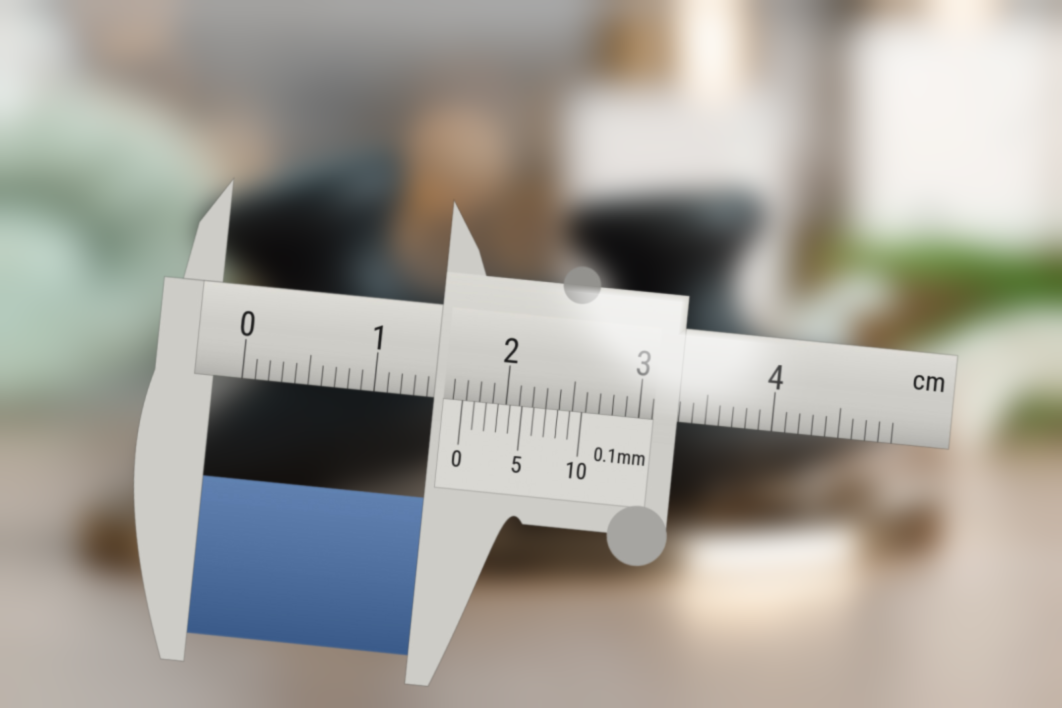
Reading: value=16.7 unit=mm
